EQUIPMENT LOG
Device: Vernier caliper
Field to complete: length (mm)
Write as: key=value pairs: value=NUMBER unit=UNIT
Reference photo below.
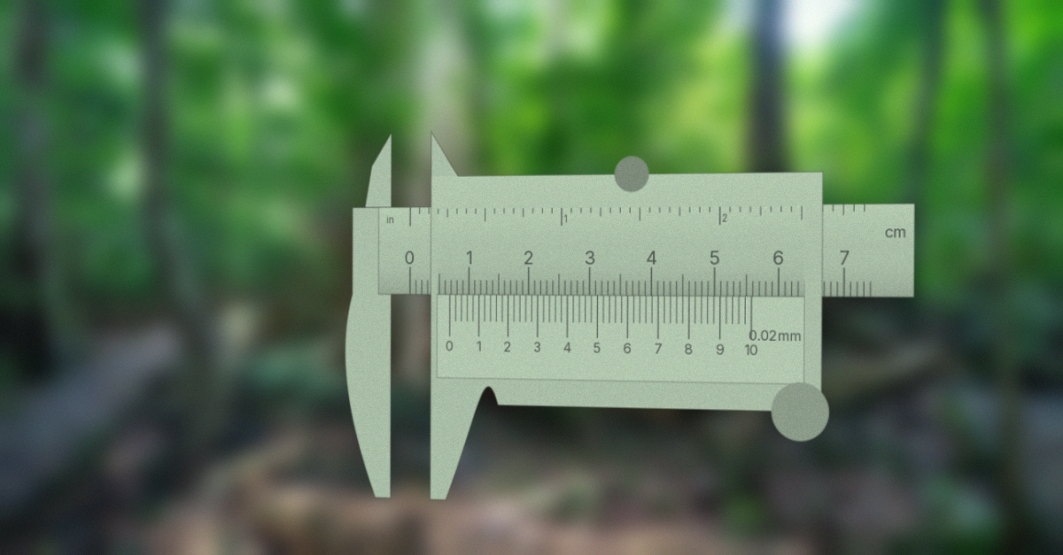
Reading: value=6.8 unit=mm
